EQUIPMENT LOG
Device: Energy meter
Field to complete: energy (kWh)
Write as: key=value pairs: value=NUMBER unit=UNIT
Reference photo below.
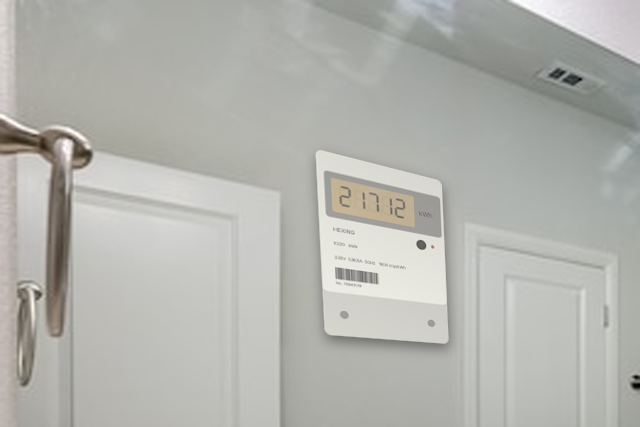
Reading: value=21712 unit=kWh
